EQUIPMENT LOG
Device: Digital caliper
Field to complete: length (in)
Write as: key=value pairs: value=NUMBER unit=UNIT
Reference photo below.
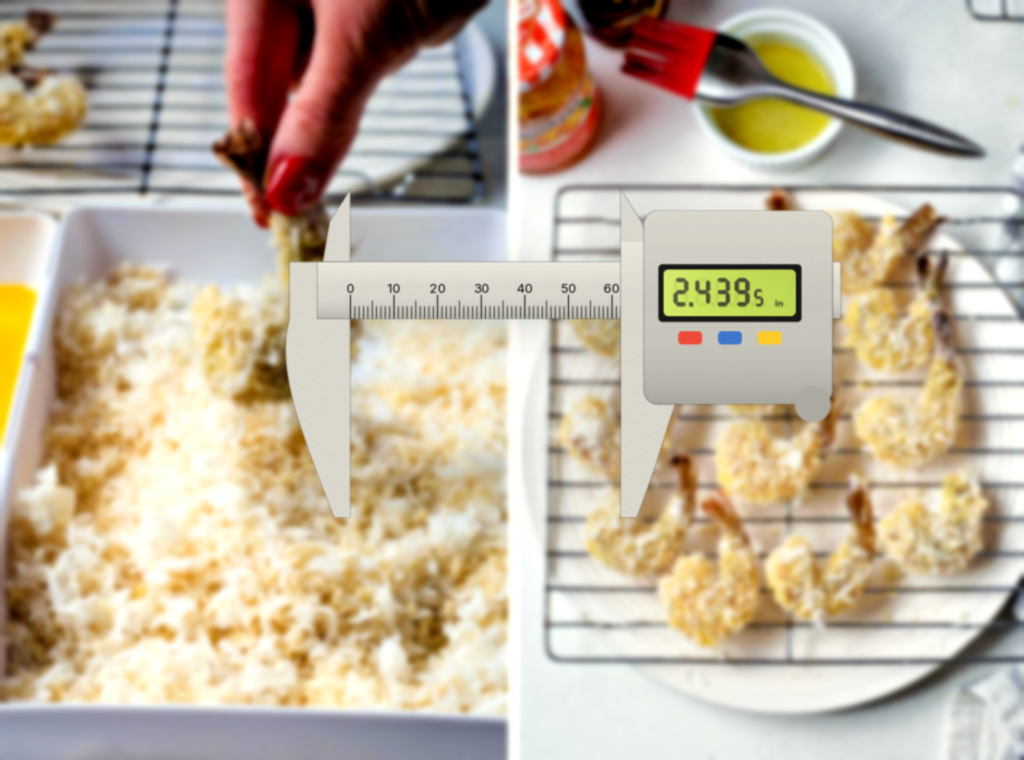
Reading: value=2.4395 unit=in
